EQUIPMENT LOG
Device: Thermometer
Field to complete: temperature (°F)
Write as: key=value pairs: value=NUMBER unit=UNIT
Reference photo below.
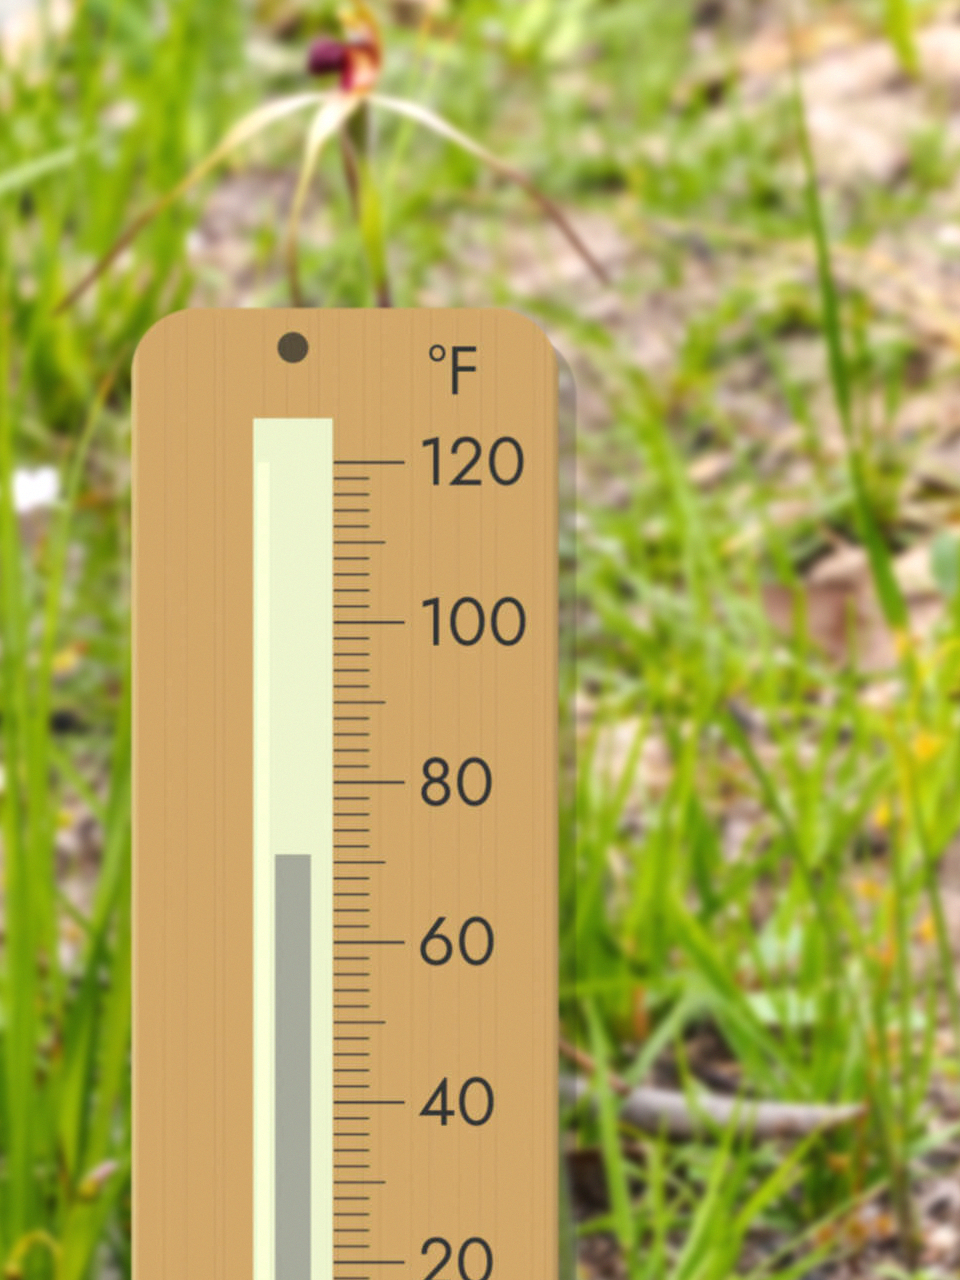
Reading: value=71 unit=°F
